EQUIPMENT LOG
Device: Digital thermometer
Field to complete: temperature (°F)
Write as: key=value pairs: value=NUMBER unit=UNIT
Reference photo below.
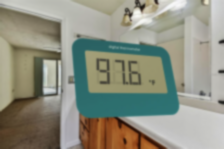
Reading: value=97.6 unit=°F
